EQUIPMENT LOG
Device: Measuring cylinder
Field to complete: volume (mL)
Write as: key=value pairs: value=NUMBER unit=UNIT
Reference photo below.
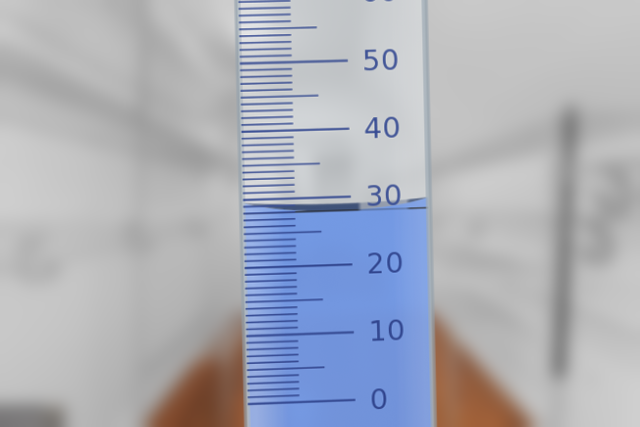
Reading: value=28 unit=mL
